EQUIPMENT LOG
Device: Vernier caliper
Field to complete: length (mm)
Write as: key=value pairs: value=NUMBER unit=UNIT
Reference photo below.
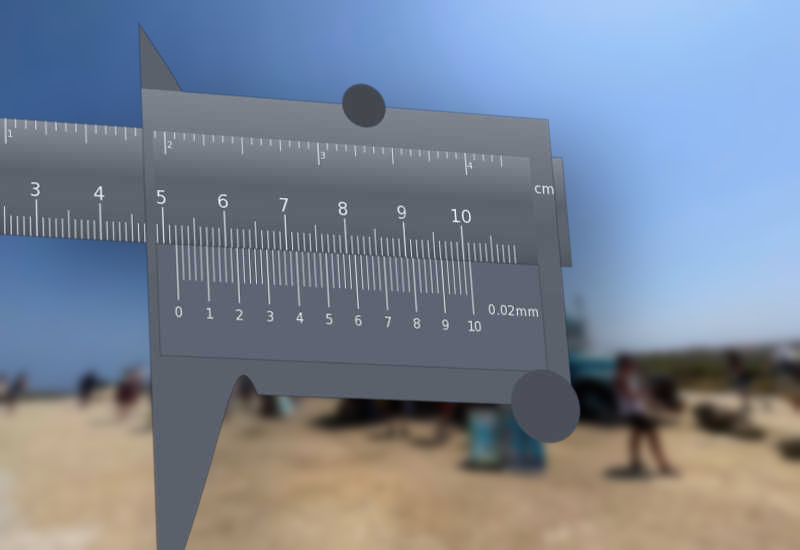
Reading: value=52.0 unit=mm
